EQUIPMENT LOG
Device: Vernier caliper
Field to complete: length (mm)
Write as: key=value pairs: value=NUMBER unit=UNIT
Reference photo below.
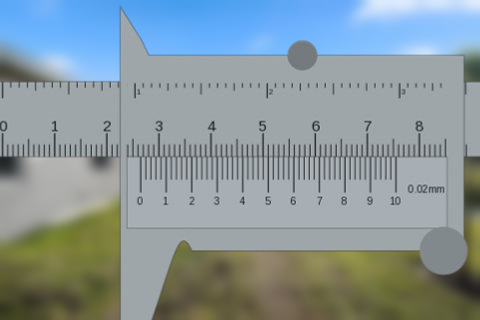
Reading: value=26.5 unit=mm
